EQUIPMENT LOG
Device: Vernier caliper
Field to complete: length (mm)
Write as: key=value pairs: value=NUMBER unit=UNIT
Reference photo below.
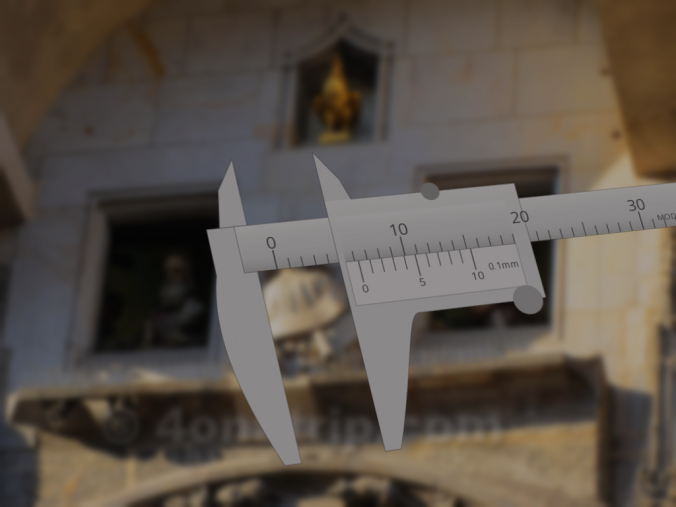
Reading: value=6.3 unit=mm
